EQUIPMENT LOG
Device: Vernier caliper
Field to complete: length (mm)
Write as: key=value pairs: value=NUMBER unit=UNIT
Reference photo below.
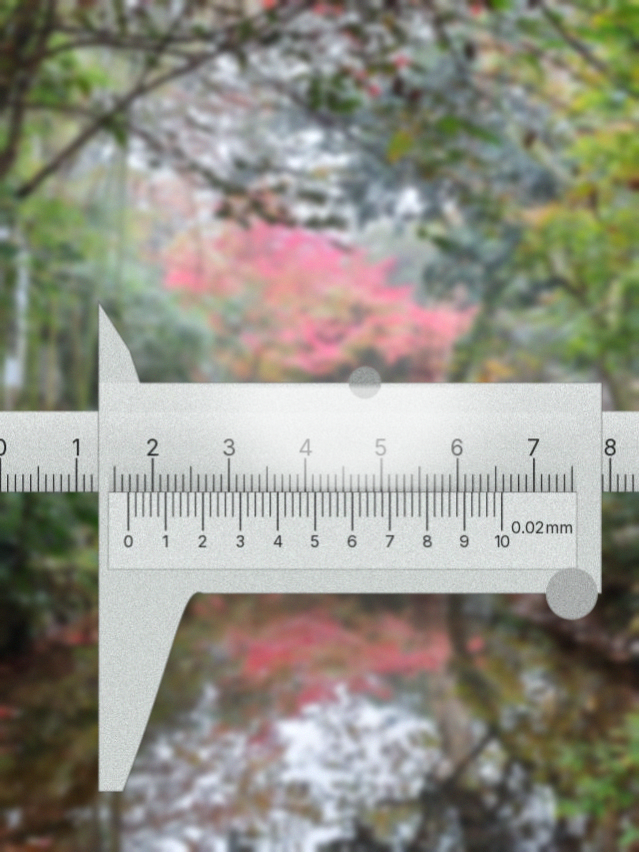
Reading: value=16.8 unit=mm
